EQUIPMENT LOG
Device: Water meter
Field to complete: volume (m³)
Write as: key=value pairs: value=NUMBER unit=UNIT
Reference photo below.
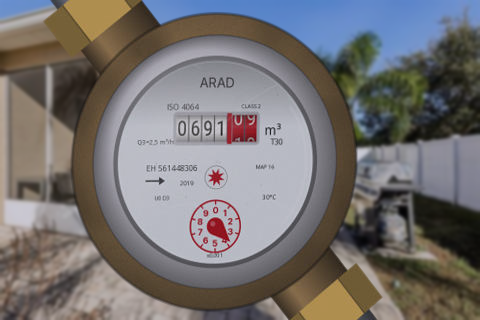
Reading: value=691.093 unit=m³
